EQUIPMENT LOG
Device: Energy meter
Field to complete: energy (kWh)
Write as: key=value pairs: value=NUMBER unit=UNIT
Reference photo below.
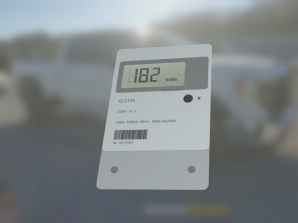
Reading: value=182 unit=kWh
